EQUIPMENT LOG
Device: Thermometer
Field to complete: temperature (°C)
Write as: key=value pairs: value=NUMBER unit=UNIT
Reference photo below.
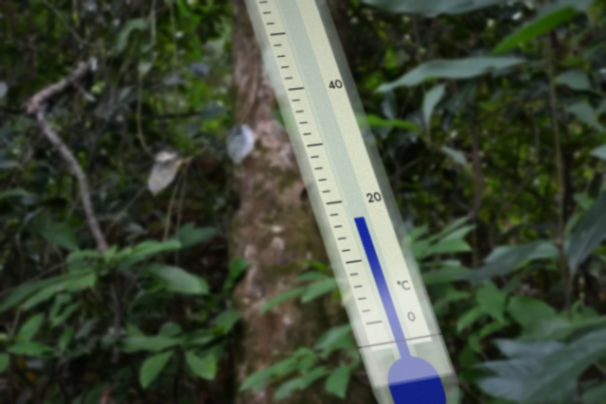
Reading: value=17 unit=°C
